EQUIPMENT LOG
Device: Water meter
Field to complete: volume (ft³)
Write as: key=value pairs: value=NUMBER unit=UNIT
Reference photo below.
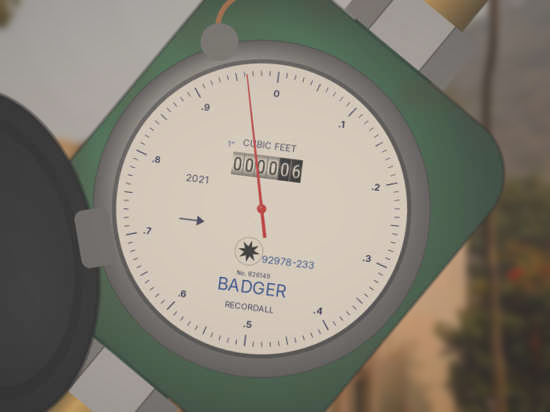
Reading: value=5.96 unit=ft³
